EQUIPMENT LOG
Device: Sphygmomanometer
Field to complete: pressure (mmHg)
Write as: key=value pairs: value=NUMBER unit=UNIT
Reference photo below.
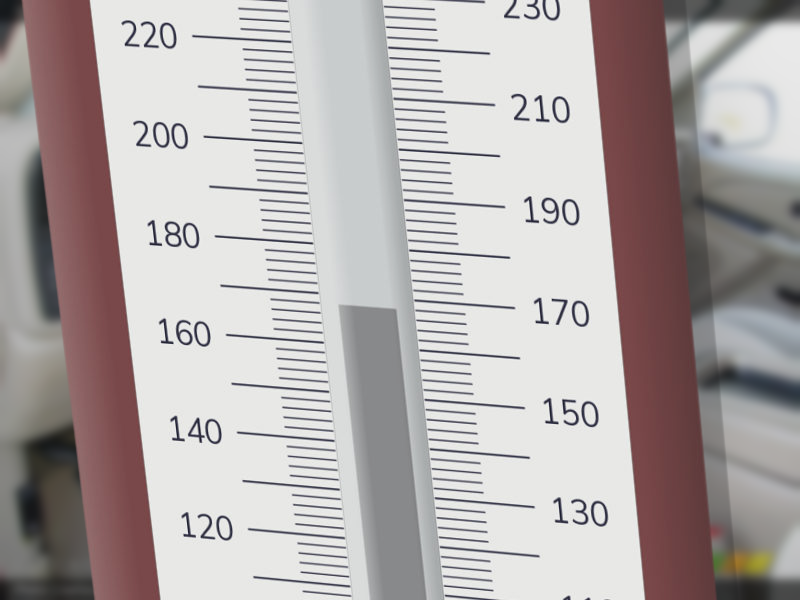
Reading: value=168 unit=mmHg
